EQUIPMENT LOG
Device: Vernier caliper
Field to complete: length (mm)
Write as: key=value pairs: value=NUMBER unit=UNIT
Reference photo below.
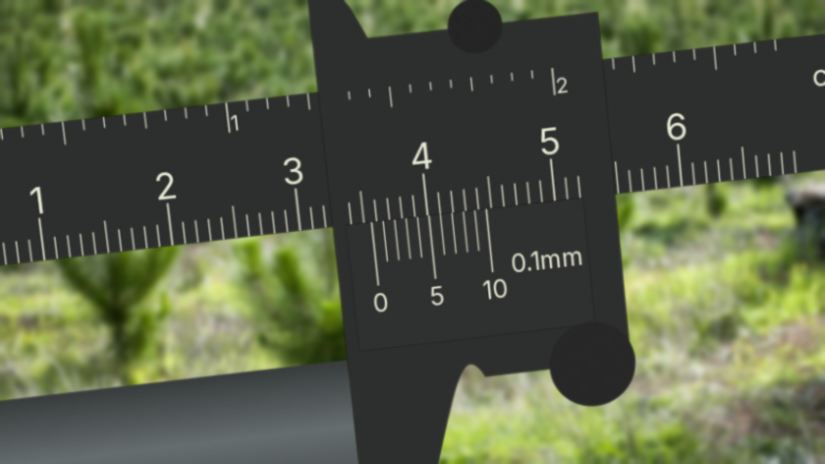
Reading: value=35.6 unit=mm
